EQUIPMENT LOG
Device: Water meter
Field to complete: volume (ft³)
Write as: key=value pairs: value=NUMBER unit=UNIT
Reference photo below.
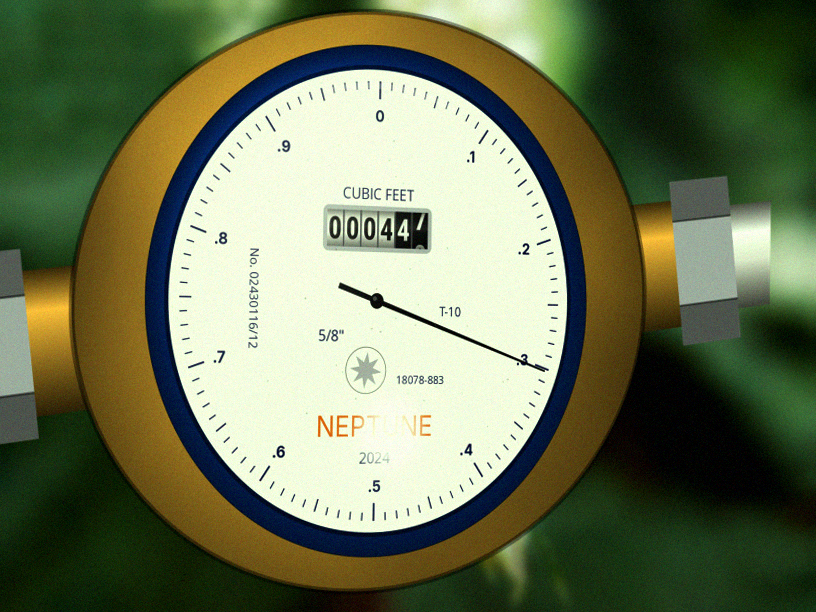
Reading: value=447.30 unit=ft³
